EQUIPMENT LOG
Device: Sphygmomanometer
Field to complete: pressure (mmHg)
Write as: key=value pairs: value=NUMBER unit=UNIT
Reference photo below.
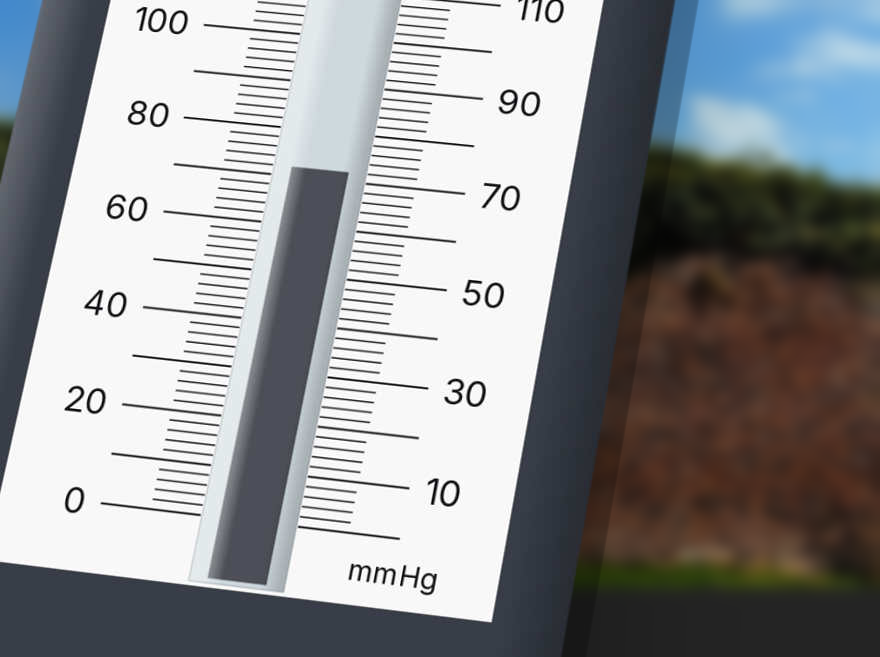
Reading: value=72 unit=mmHg
